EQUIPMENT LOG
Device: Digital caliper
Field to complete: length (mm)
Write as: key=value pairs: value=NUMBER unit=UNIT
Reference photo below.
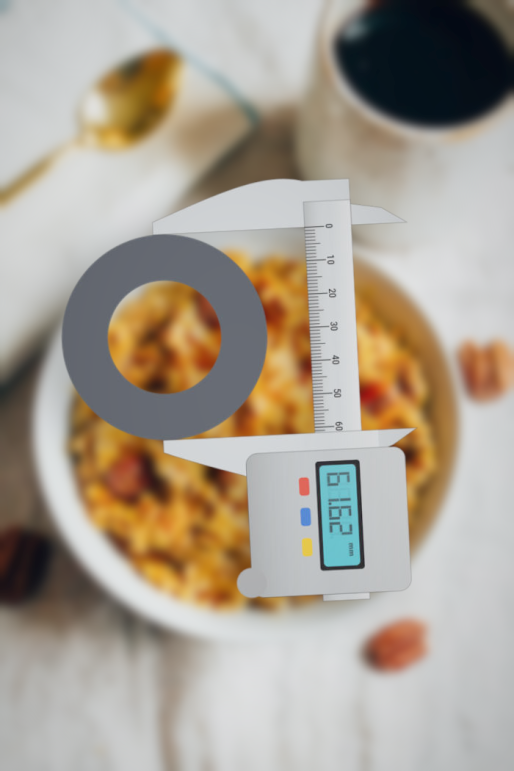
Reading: value=61.62 unit=mm
